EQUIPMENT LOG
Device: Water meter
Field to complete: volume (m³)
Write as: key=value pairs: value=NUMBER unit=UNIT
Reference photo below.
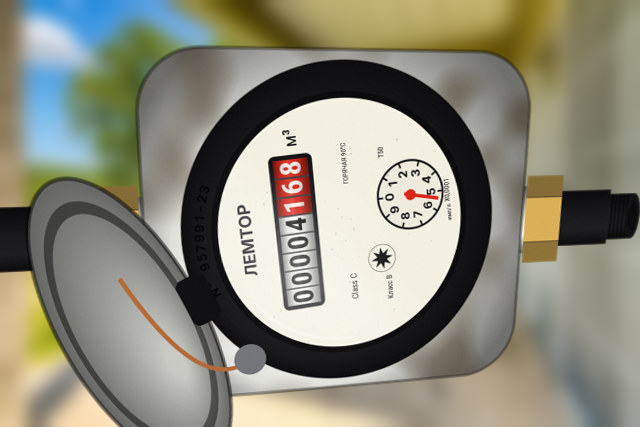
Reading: value=4.1685 unit=m³
